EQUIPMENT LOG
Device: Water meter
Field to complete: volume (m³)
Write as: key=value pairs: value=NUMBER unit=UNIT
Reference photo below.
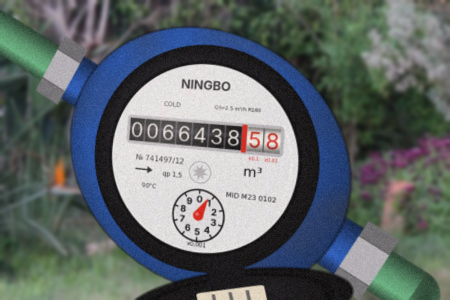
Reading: value=66438.580 unit=m³
